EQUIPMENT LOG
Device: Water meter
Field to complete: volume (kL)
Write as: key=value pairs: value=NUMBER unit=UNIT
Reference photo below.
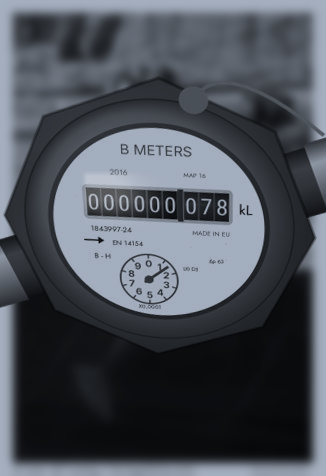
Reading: value=0.0781 unit=kL
